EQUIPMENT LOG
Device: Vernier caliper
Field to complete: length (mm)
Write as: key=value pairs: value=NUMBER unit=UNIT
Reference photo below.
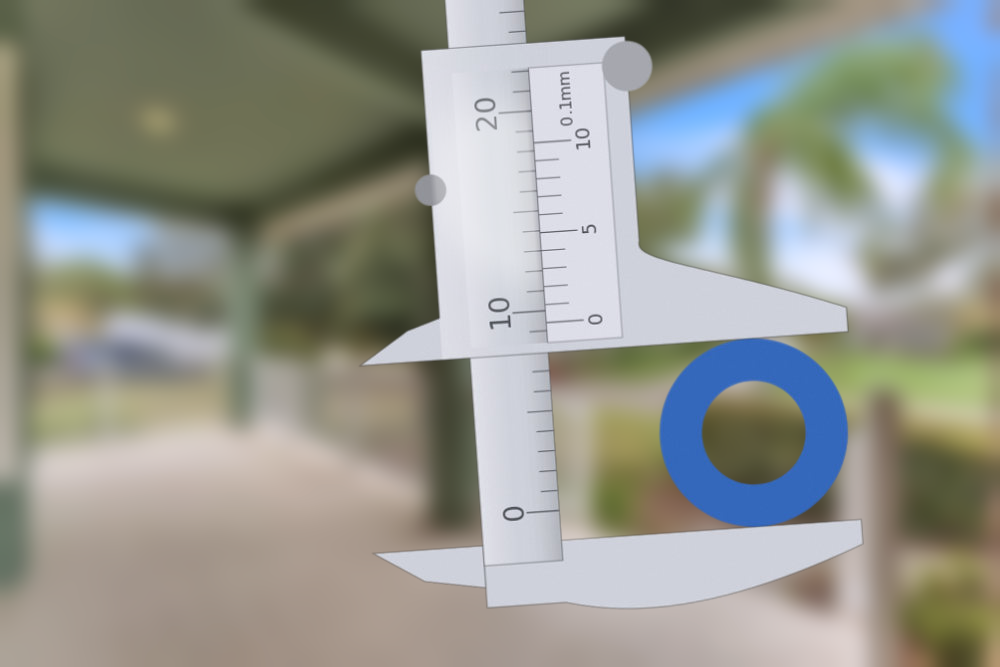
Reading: value=9.4 unit=mm
